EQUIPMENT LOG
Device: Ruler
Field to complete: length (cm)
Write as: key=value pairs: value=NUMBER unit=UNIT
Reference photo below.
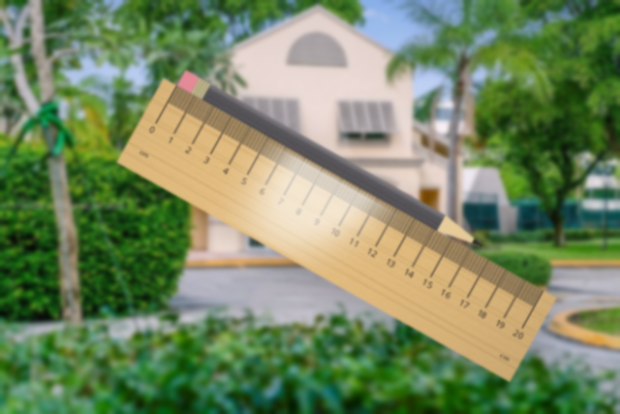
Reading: value=16.5 unit=cm
